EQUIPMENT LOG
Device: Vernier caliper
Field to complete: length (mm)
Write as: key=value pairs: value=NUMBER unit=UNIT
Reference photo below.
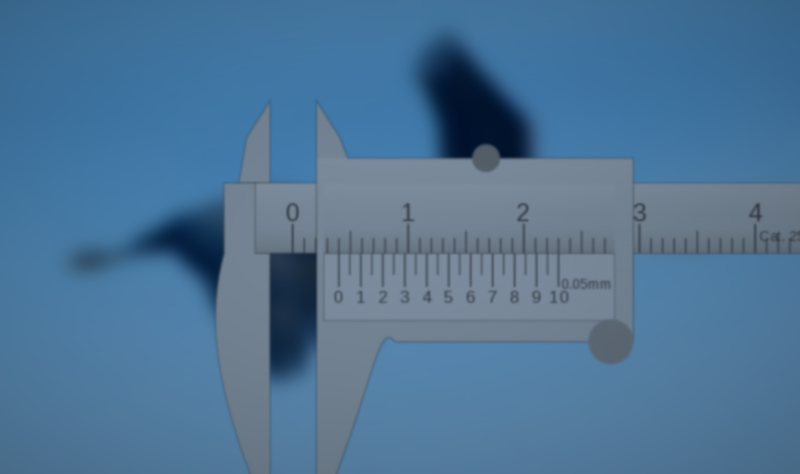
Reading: value=4.0 unit=mm
